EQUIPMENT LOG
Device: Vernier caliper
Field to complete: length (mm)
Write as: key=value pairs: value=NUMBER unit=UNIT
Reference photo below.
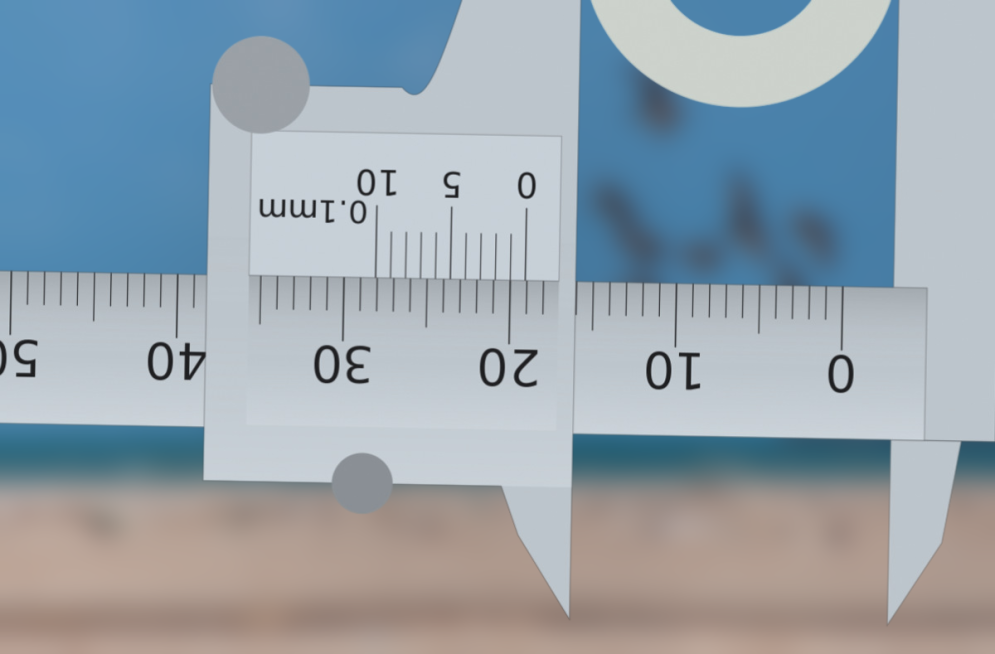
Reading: value=19.1 unit=mm
